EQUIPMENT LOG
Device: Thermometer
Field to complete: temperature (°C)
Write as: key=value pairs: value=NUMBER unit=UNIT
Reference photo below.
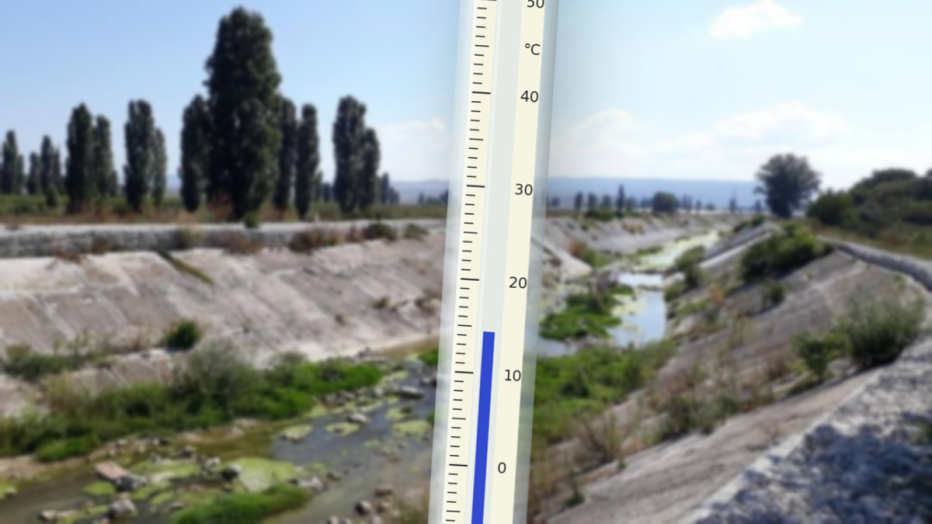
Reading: value=14.5 unit=°C
